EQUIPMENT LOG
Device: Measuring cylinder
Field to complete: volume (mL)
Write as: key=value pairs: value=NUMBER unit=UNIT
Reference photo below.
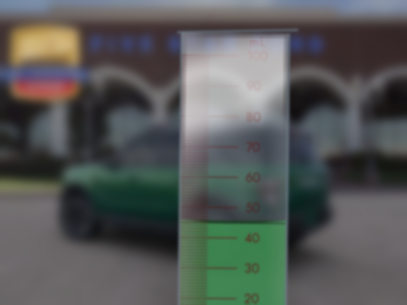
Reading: value=45 unit=mL
